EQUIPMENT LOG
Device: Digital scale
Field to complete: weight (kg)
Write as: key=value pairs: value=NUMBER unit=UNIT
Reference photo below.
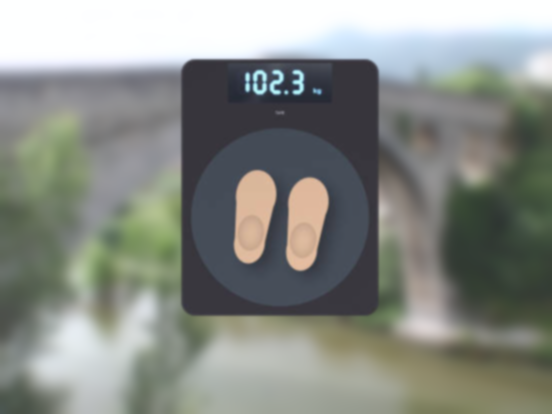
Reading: value=102.3 unit=kg
